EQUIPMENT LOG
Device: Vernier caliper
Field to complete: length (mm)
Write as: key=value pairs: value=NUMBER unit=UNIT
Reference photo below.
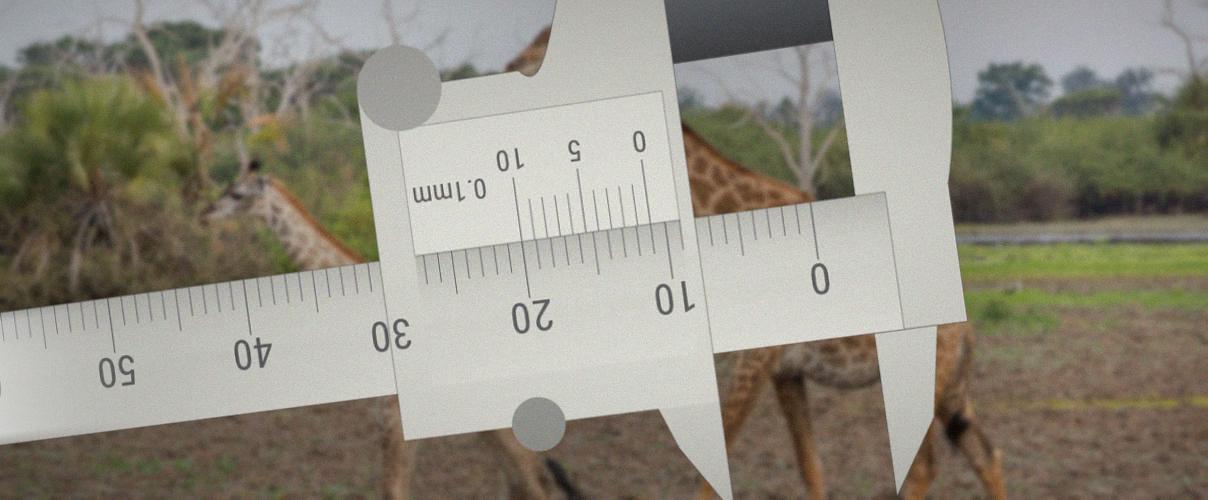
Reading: value=11.0 unit=mm
